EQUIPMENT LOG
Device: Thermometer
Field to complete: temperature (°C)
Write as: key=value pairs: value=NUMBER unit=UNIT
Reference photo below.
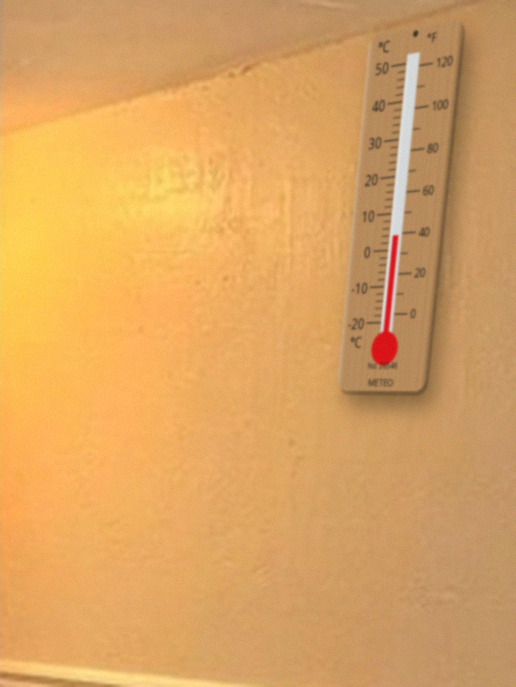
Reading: value=4 unit=°C
